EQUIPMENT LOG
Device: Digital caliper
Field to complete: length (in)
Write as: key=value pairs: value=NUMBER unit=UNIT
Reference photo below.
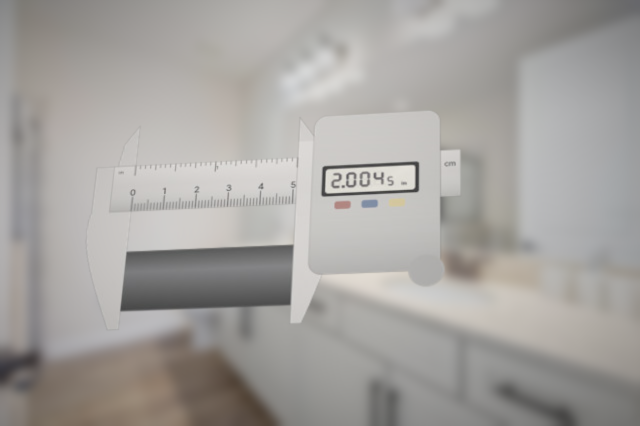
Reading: value=2.0045 unit=in
